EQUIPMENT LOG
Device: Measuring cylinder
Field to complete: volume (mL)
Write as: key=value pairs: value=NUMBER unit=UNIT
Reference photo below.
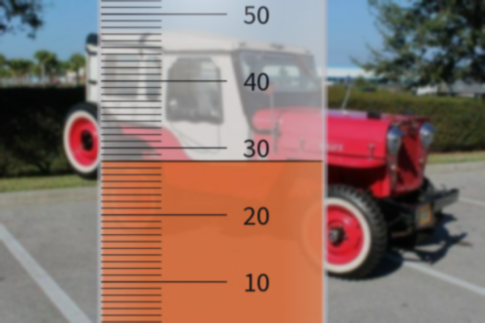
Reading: value=28 unit=mL
